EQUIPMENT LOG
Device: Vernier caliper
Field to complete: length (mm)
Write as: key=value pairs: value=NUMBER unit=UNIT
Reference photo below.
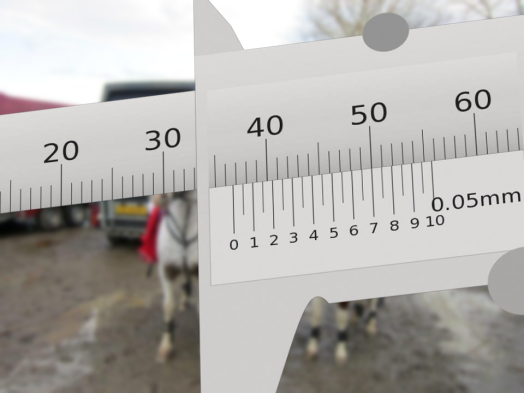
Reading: value=36.7 unit=mm
